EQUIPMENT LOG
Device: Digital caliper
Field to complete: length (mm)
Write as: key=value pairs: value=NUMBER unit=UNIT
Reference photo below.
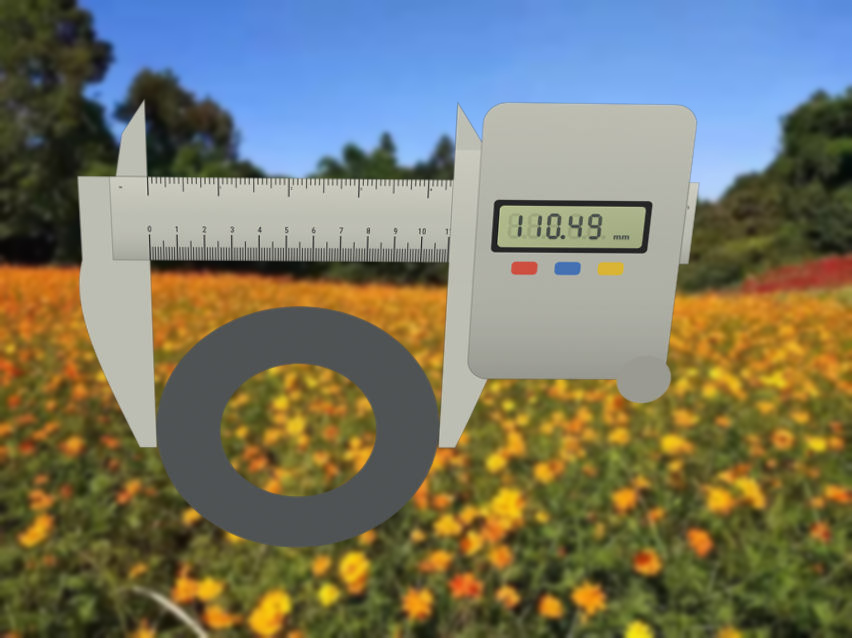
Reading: value=110.49 unit=mm
